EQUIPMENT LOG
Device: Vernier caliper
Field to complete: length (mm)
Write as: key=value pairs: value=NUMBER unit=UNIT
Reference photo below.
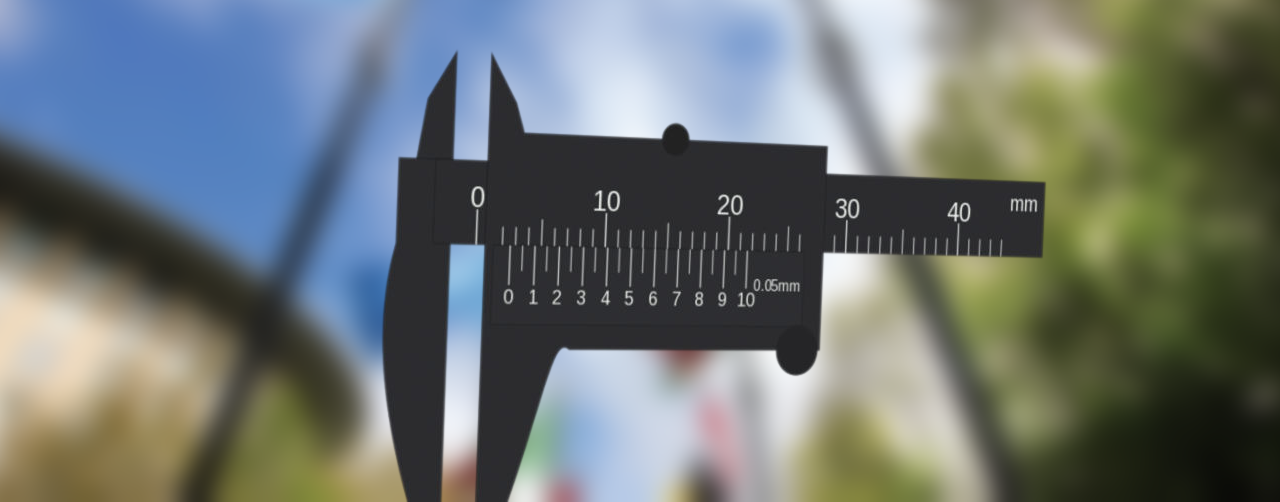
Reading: value=2.6 unit=mm
